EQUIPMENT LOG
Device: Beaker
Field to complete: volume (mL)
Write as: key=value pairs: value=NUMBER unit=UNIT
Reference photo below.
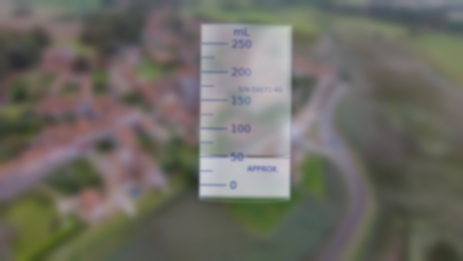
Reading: value=50 unit=mL
